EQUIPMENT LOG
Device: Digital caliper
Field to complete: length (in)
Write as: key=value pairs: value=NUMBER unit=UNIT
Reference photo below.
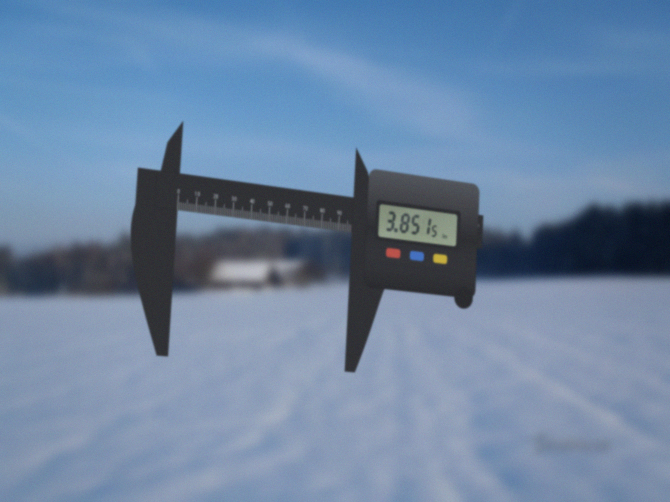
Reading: value=3.8515 unit=in
